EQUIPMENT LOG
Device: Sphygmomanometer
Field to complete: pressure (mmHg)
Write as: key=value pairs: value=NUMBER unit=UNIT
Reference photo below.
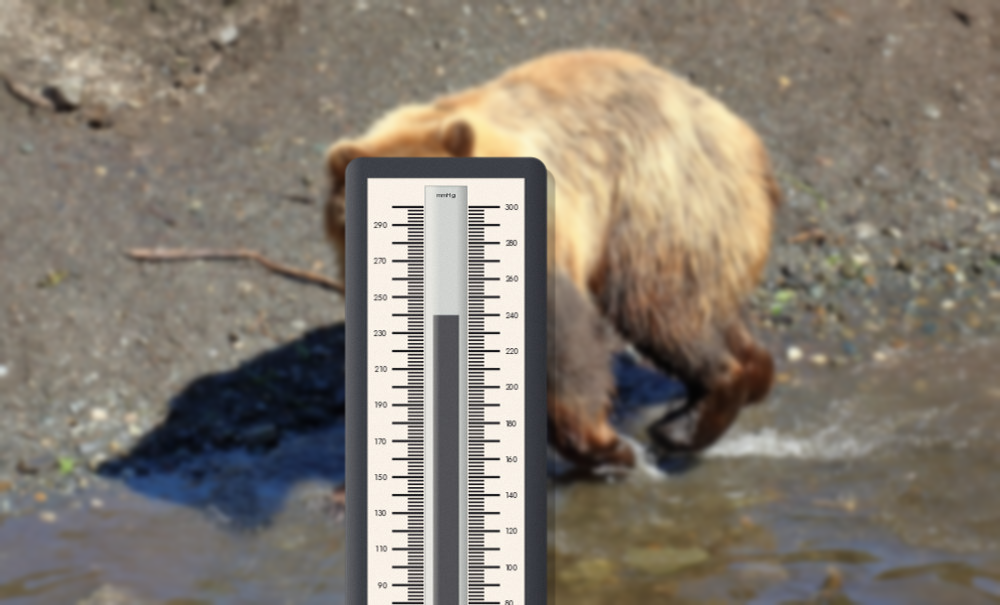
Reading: value=240 unit=mmHg
